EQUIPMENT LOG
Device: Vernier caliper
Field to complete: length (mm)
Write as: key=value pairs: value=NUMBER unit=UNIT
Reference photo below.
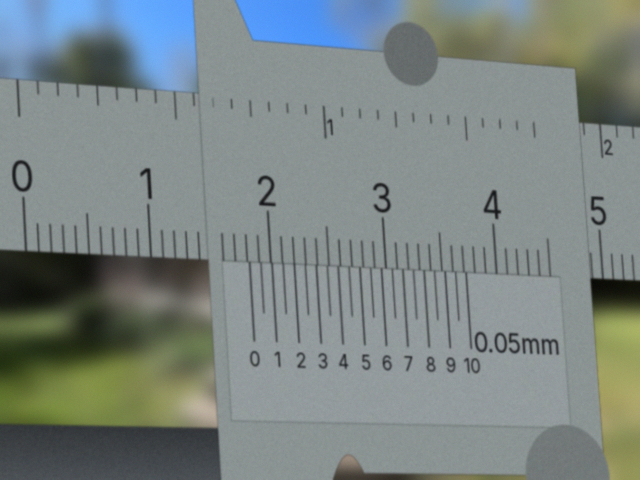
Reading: value=18.2 unit=mm
